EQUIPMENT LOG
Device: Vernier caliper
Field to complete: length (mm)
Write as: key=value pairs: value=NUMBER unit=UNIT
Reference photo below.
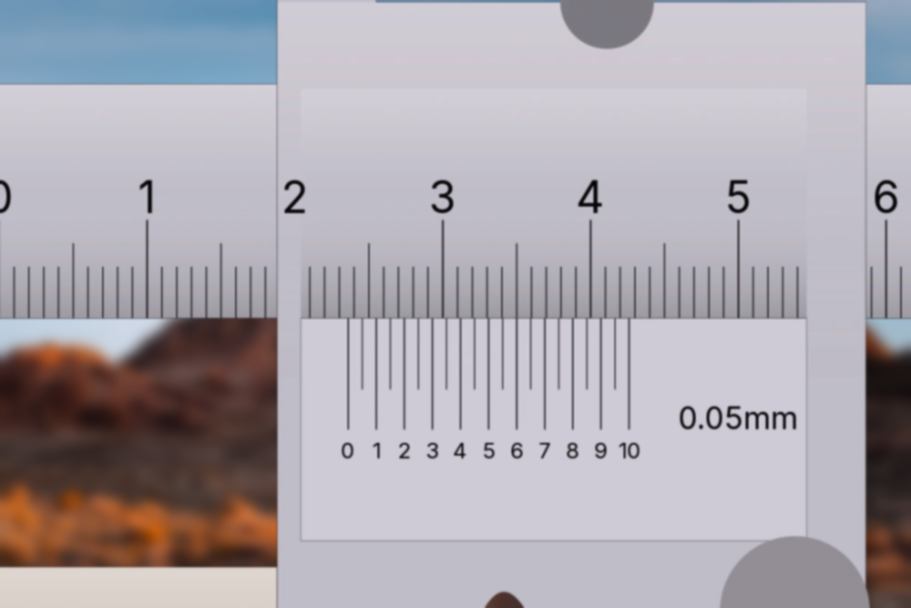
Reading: value=23.6 unit=mm
